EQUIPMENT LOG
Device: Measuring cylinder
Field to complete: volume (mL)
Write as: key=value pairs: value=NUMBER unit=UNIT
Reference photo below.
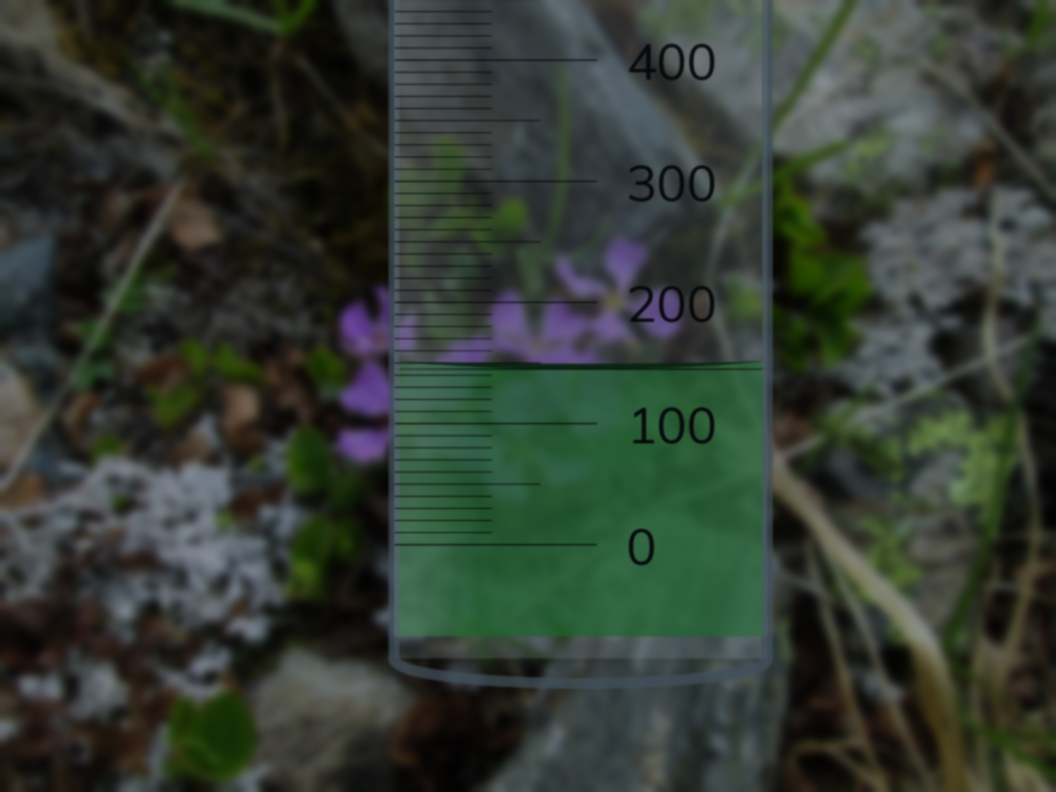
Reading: value=145 unit=mL
